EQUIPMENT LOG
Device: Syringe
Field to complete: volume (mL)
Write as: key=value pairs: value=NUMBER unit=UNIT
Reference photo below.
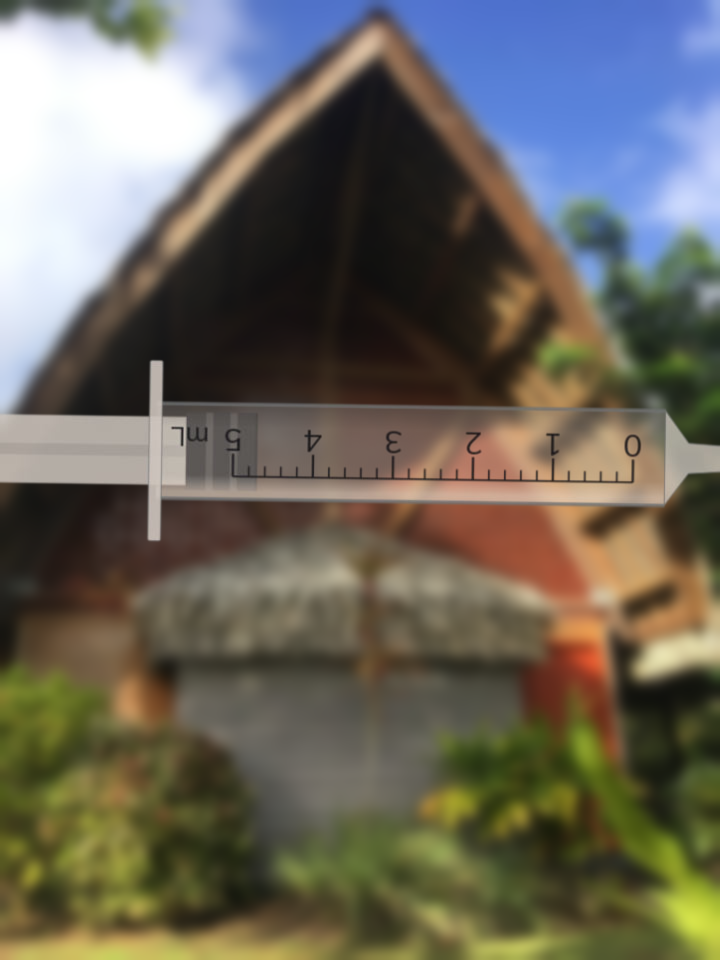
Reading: value=4.7 unit=mL
